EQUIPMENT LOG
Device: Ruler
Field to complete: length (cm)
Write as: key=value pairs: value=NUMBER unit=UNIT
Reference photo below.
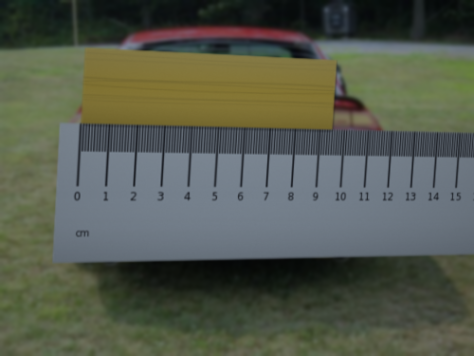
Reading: value=9.5 unit=cm
